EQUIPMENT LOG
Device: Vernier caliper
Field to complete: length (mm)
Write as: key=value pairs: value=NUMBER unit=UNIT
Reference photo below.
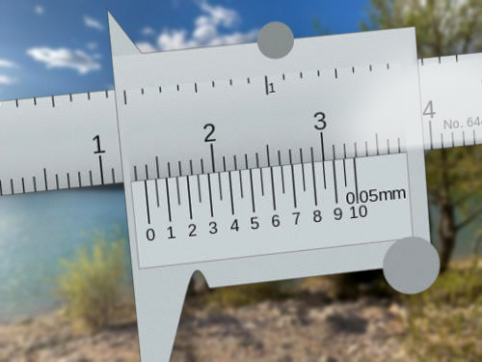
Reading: value=13.8 unit=mm
